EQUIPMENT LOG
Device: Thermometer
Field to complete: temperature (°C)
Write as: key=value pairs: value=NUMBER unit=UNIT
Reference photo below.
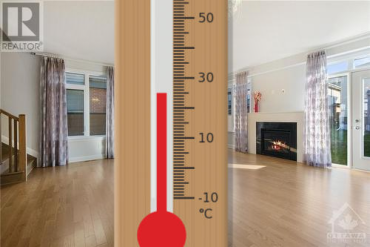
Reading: value=25 unit=°C
